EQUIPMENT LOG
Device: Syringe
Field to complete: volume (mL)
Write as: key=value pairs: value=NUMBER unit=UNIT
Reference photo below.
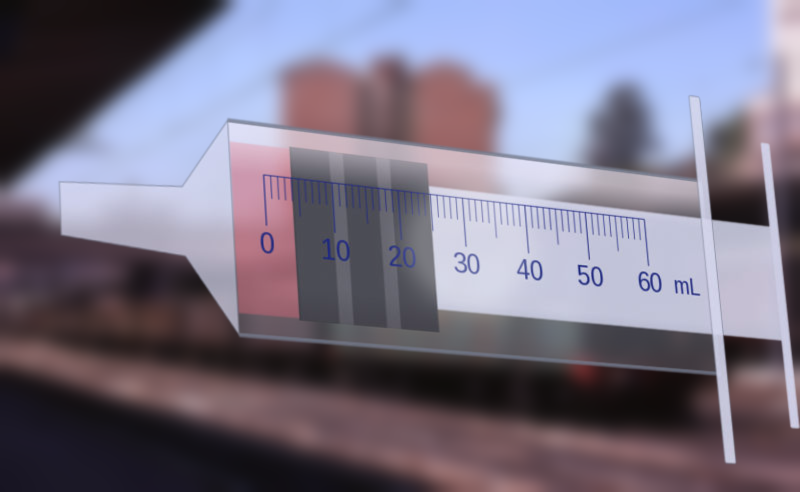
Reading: value=4 unit=mL
